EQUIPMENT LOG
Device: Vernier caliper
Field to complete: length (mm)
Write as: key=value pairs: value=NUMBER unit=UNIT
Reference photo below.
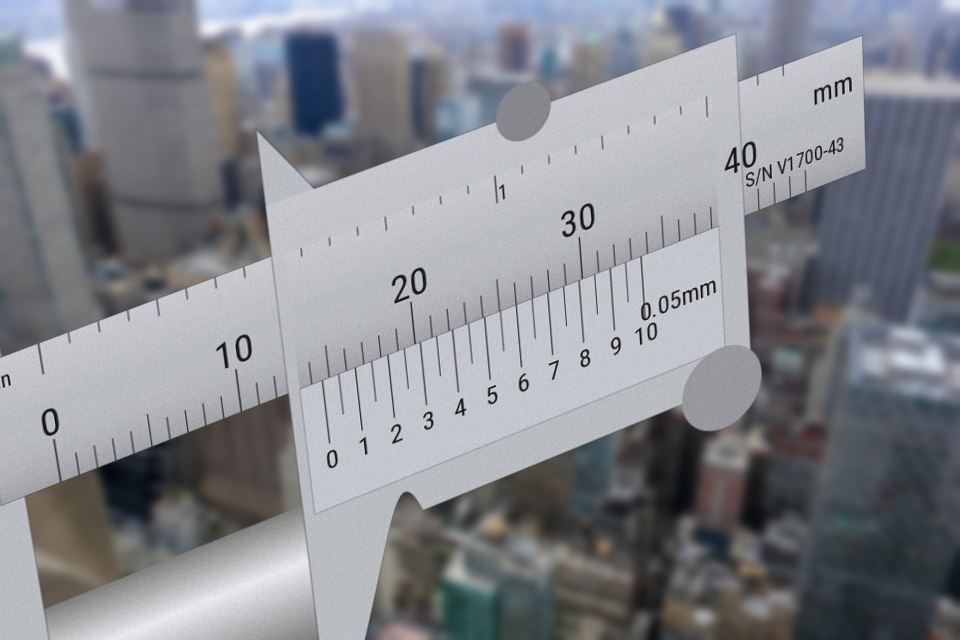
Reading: value=14.6 unit=mm
